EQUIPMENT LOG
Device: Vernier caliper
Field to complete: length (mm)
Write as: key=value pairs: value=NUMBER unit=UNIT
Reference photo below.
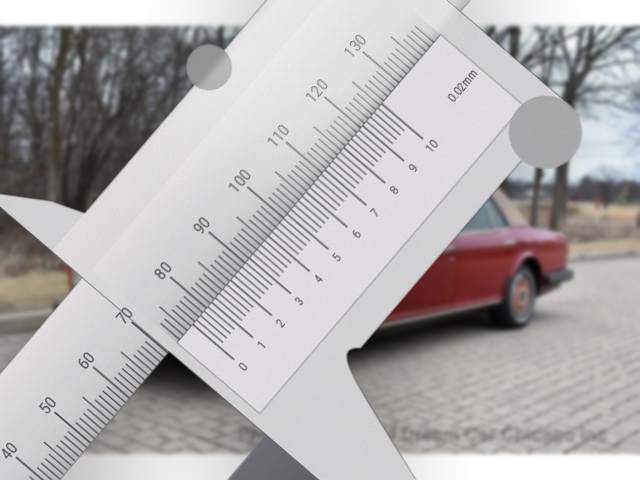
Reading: value=76.4 unit=mm
